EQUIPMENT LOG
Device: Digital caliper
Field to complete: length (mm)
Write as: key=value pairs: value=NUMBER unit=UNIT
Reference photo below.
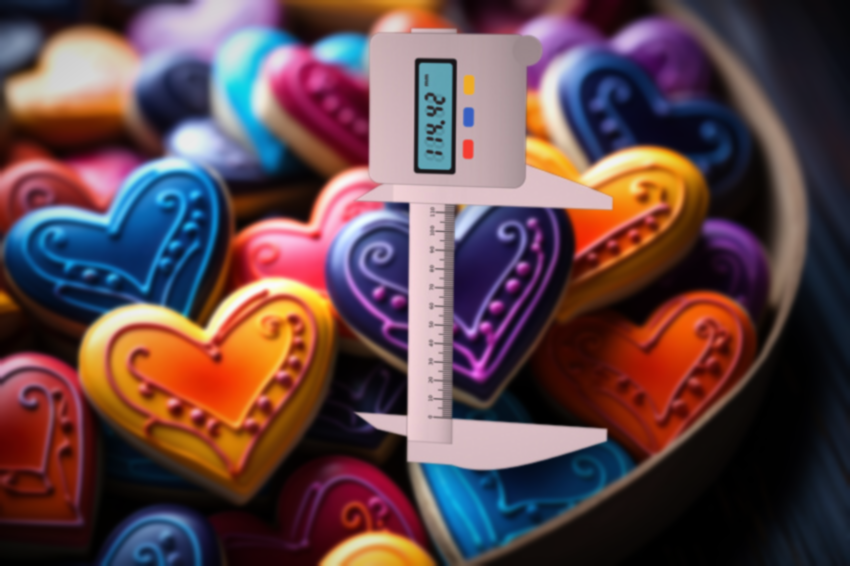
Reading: value=114.42 unit=mm
